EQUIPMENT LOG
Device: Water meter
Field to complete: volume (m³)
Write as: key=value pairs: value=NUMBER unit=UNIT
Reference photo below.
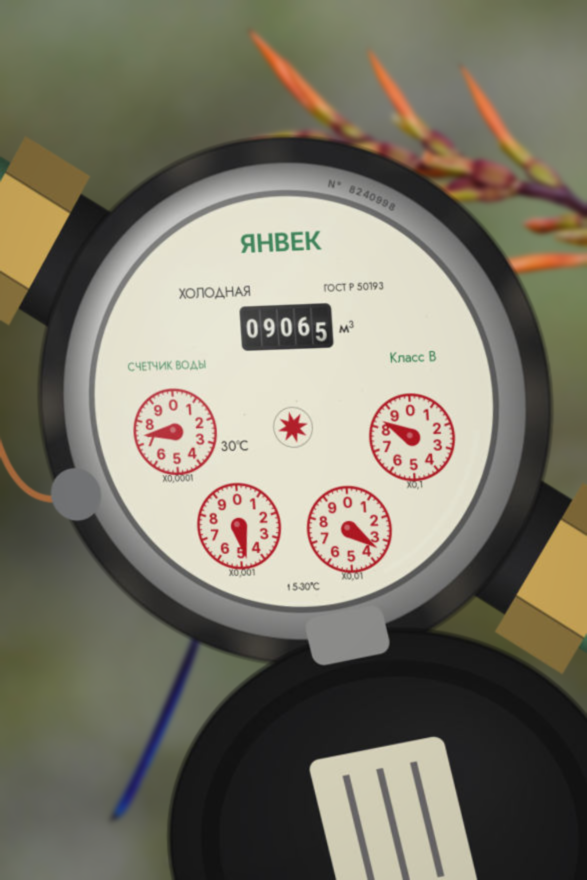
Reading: value=9064.8347 unit=m³
